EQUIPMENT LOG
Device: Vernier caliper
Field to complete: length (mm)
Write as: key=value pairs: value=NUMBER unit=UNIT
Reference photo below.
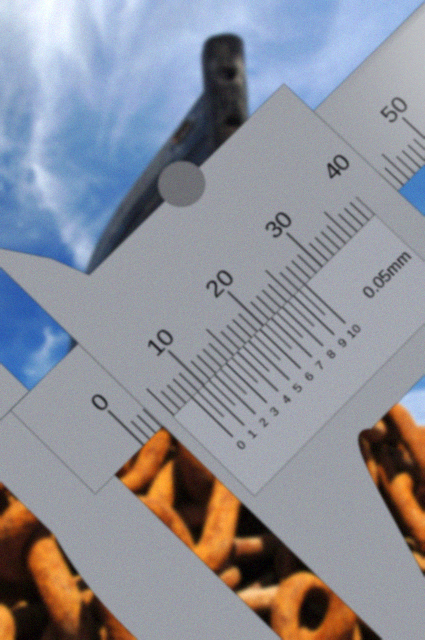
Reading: value=8.0 unit=mm
